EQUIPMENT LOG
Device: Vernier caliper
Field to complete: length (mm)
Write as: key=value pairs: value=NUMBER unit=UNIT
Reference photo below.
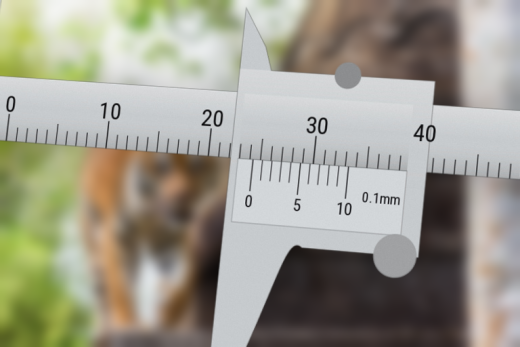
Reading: value=24.3 unit=mm
